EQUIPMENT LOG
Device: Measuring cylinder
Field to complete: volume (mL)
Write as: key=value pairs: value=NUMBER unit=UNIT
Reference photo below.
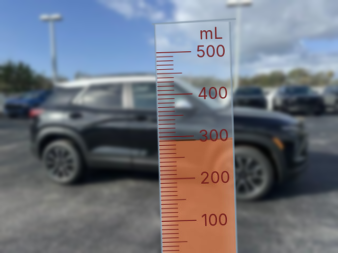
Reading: value=290 unit=mL
